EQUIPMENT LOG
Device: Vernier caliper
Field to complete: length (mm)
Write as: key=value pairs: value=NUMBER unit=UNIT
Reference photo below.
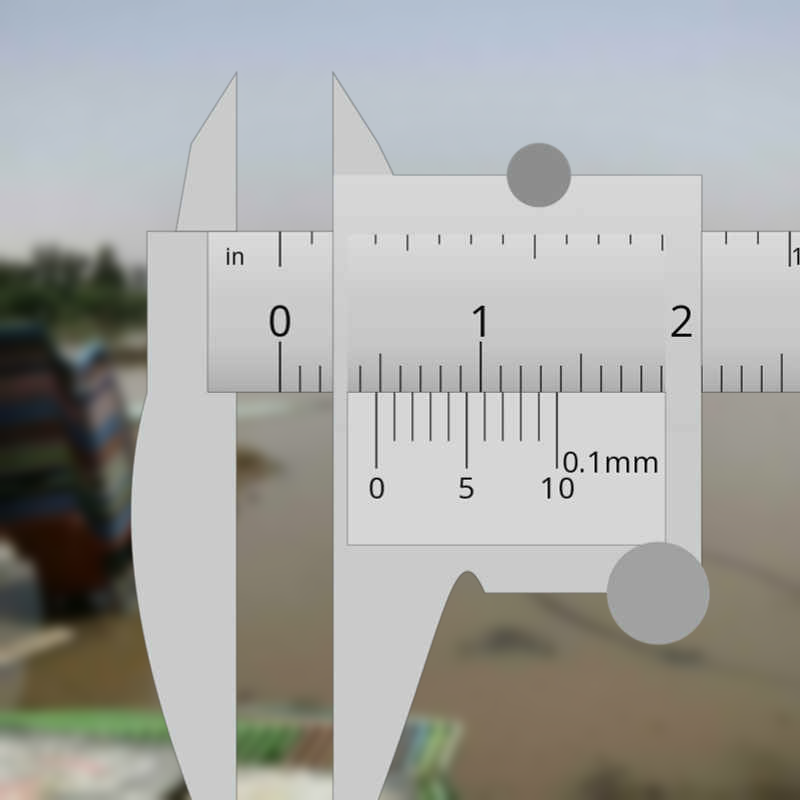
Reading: value=4.8 unit=mm
